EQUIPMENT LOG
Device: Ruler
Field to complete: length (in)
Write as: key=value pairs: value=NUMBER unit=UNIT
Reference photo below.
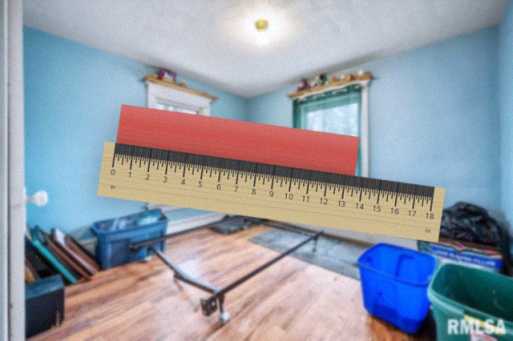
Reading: value=13.5 unit=in
